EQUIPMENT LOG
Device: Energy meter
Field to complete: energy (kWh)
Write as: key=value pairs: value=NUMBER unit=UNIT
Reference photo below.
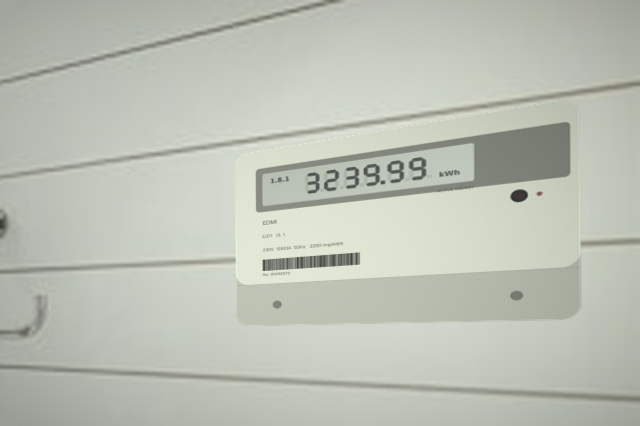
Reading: value=3239.99 unit=kWh
